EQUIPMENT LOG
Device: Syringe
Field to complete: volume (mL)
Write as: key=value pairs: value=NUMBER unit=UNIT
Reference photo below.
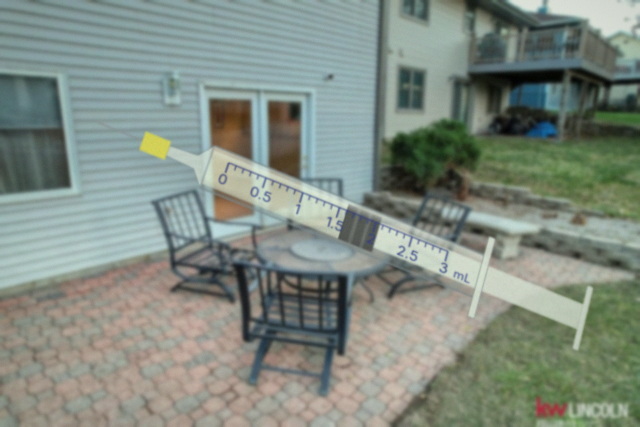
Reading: value=1.6 unit=mL
